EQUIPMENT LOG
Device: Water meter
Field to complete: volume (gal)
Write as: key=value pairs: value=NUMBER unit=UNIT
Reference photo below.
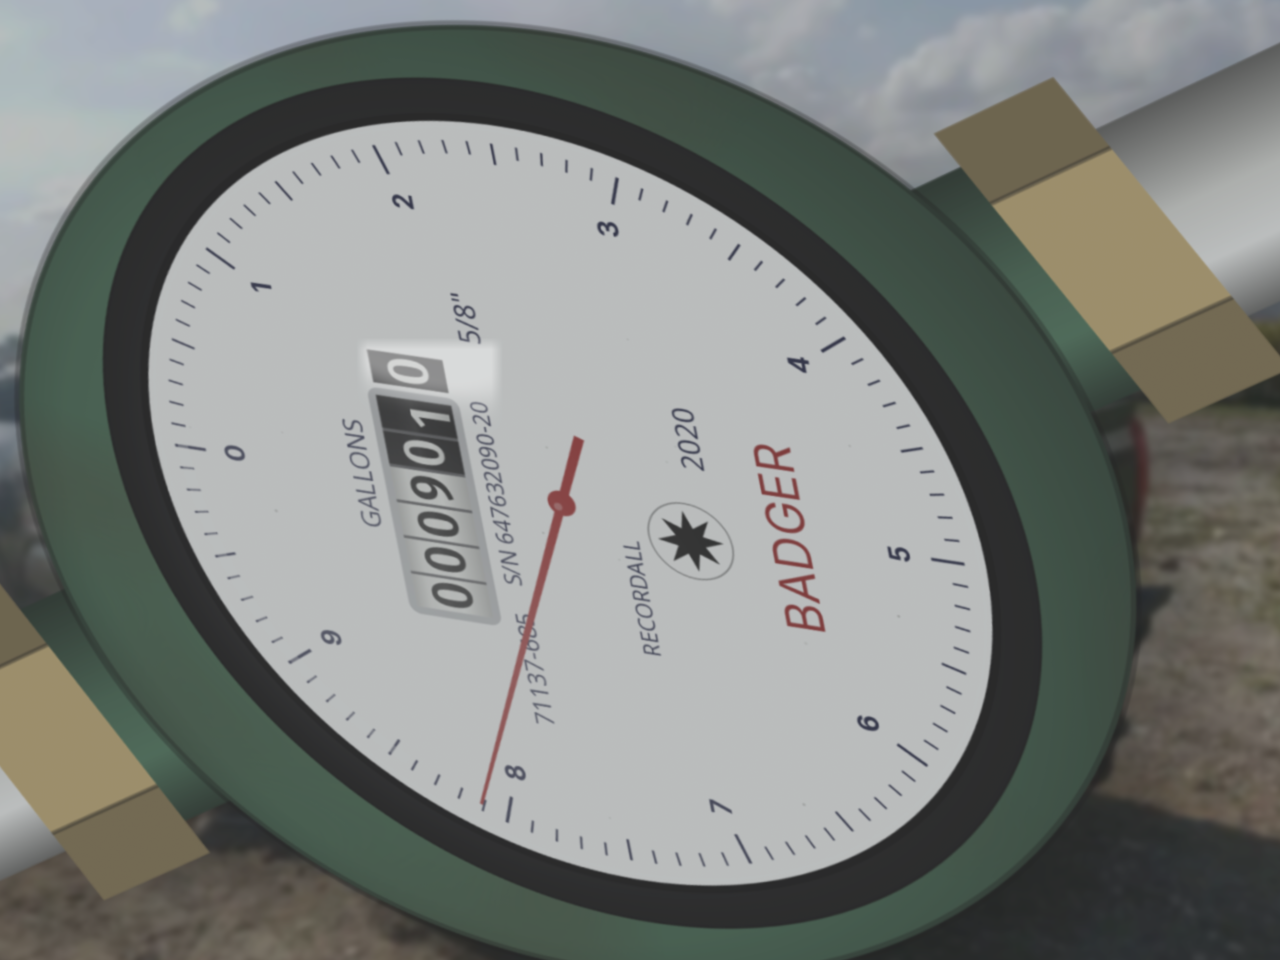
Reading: value=9008.1 unit=gal
